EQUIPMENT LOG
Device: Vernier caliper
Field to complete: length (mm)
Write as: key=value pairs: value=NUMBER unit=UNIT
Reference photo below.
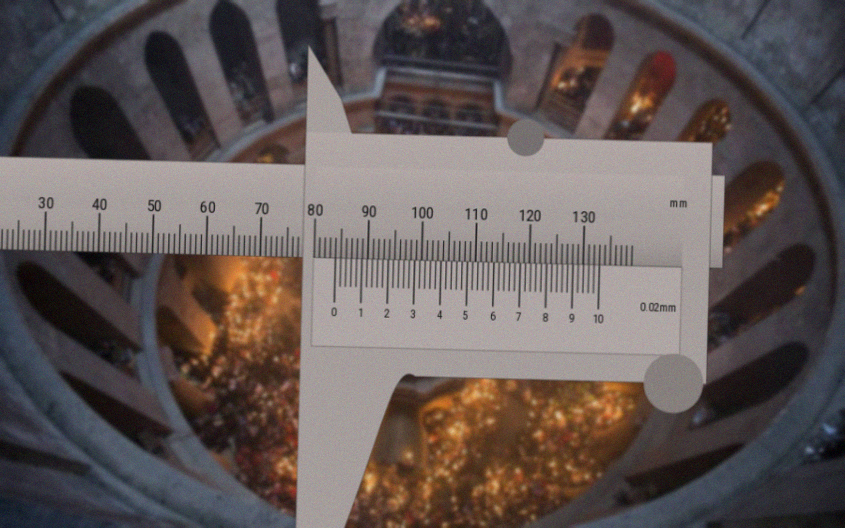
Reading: value=84.0 unit=mm
